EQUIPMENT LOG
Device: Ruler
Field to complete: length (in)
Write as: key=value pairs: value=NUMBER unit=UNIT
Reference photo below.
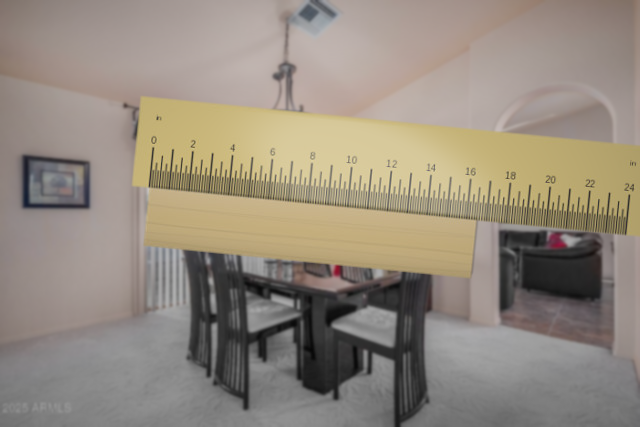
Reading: value=16.5 unit=in
